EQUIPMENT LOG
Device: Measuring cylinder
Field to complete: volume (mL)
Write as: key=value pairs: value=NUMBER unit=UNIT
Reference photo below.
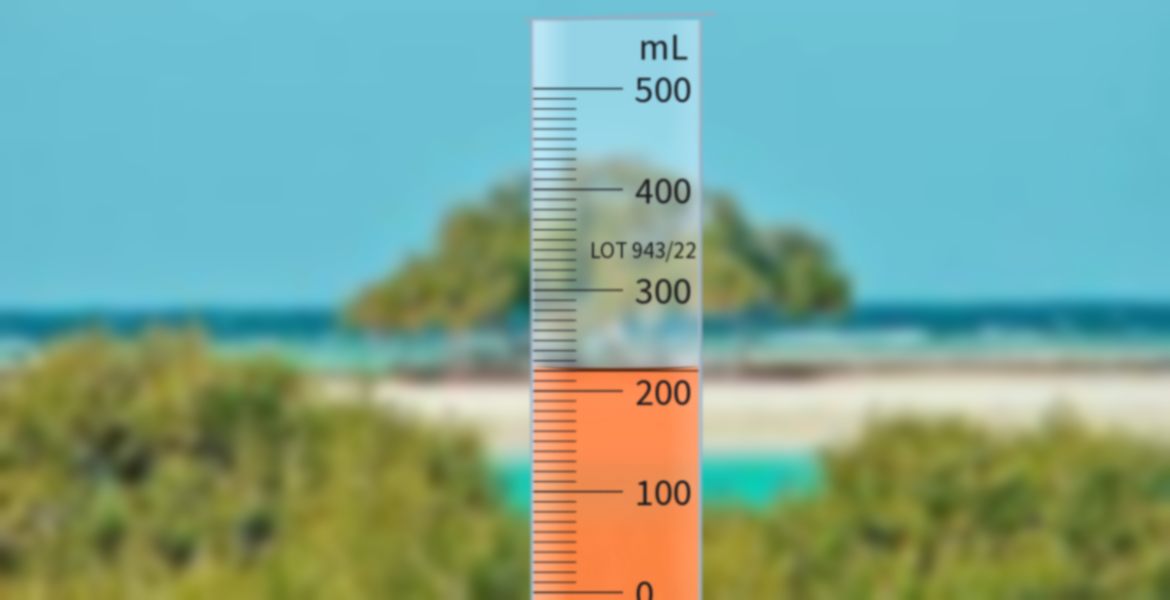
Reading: value=220 unit=mL
